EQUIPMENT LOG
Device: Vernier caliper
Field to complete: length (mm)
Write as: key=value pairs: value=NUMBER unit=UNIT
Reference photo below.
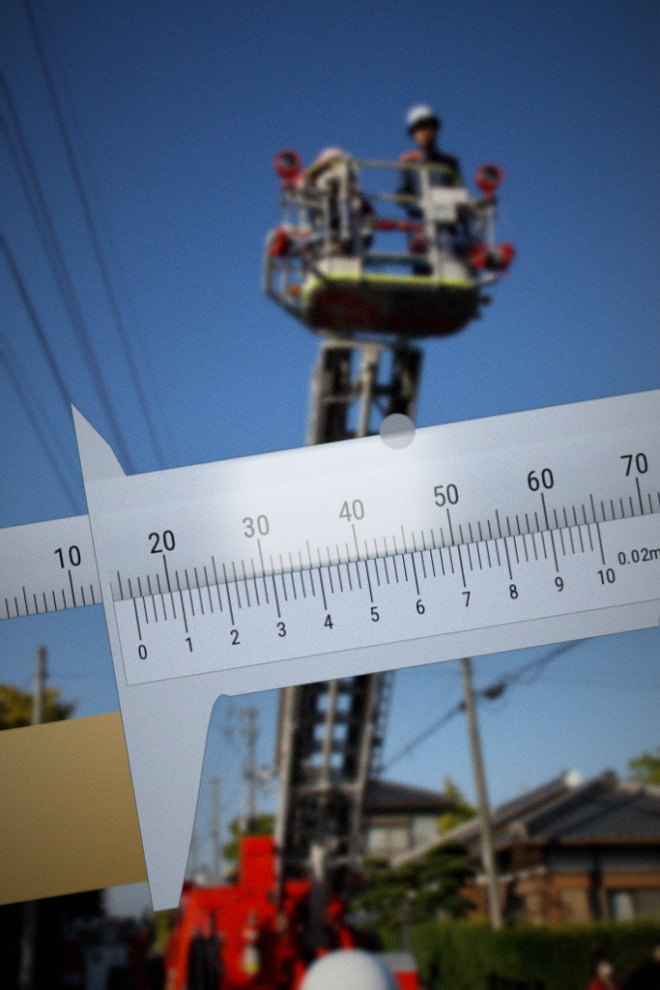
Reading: value=16.2 unit=mm
